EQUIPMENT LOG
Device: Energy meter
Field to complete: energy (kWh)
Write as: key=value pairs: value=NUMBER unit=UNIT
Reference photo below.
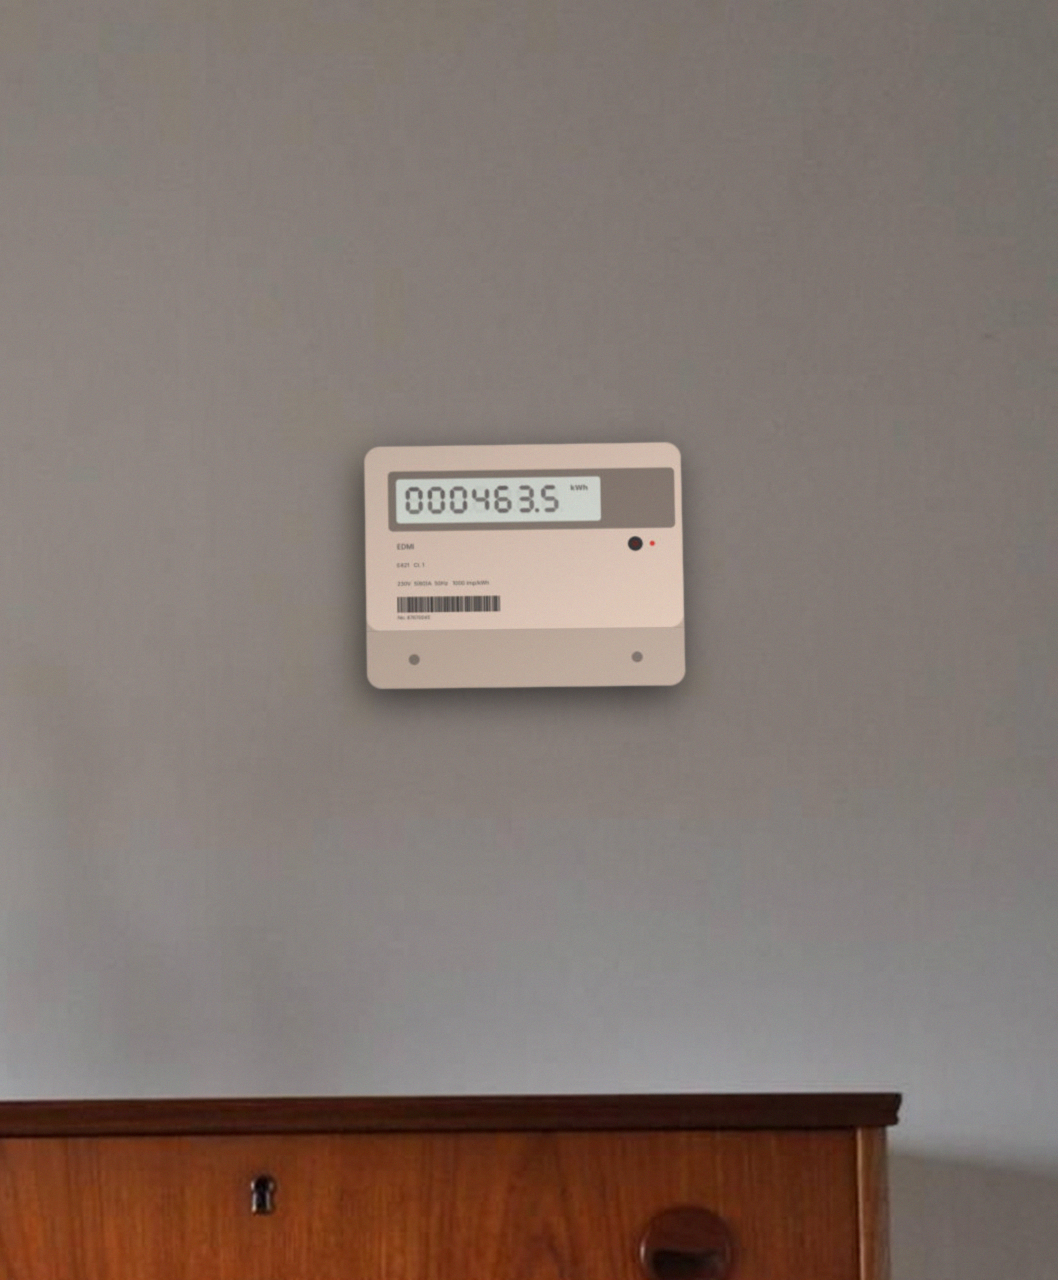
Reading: value=463.5 unit=kWh
